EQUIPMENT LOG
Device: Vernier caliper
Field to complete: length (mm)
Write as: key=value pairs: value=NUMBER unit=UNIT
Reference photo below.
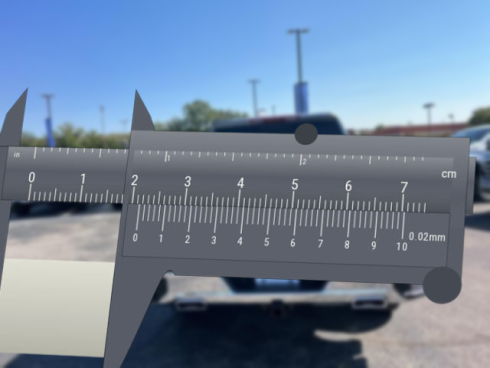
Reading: value=21.4 unit=mm
